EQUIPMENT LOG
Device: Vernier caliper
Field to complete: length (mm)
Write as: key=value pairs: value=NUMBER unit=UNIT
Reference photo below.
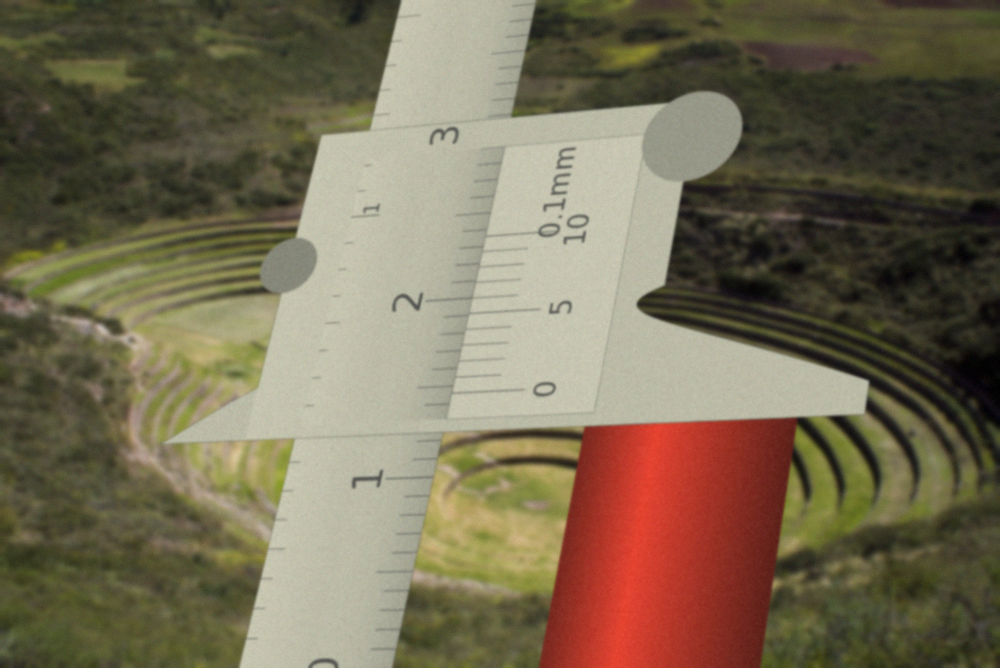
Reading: value=14.6 unit=mm
